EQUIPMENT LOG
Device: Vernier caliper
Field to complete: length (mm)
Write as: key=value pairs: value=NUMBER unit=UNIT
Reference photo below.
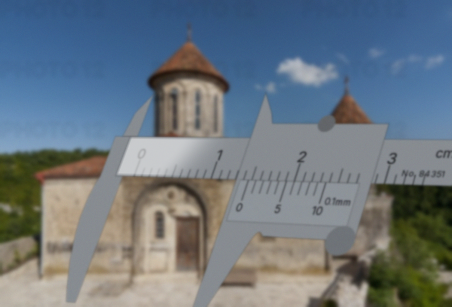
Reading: value=14.6 unit=mm
